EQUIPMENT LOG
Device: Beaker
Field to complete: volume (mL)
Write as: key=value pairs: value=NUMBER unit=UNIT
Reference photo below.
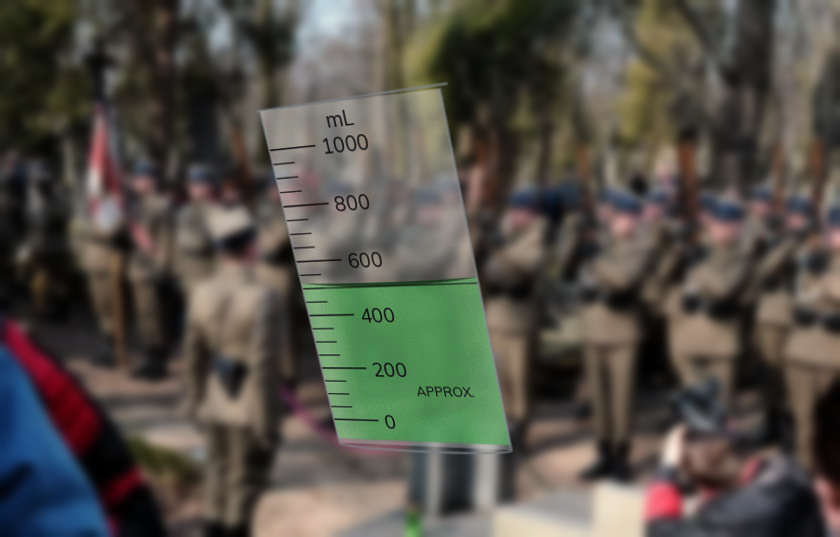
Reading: value=500 unit=mL
